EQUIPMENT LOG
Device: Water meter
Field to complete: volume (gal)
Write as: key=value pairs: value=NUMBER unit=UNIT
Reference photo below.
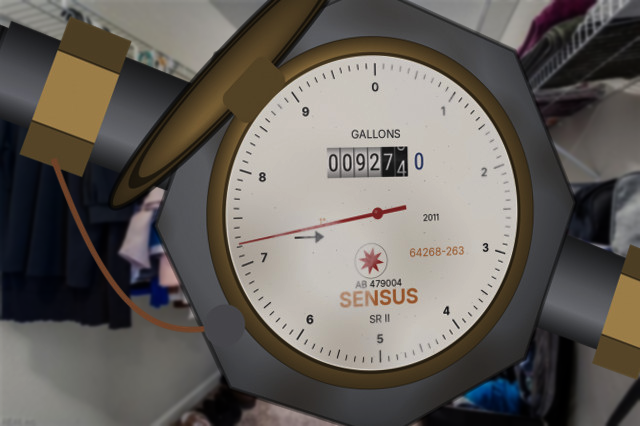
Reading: value=92737.2 unit=gal
